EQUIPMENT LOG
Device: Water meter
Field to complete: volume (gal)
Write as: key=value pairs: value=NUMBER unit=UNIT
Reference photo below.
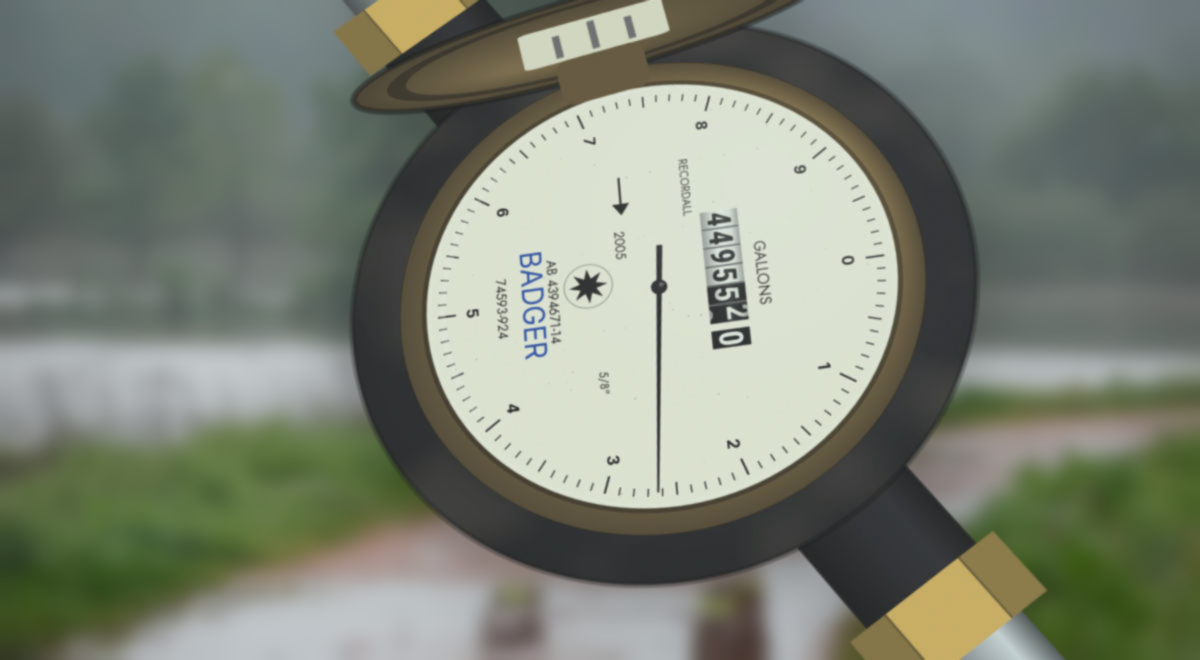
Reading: value=4495522.6 unit=gal
